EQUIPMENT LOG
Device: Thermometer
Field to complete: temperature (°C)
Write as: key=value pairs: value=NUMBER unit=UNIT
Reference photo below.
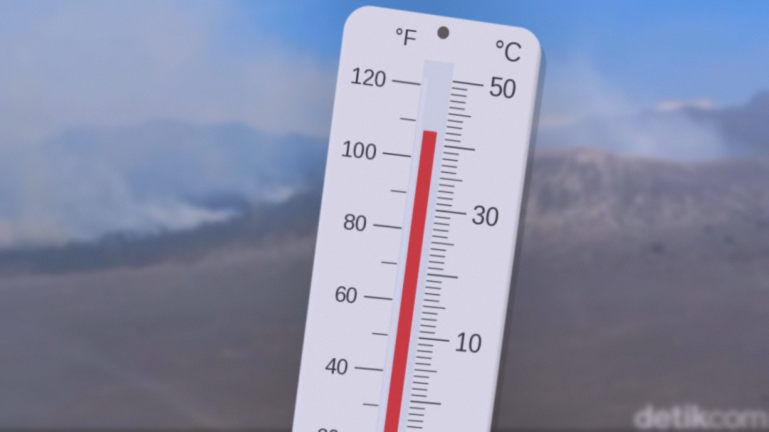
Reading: value=42 unit=°C
